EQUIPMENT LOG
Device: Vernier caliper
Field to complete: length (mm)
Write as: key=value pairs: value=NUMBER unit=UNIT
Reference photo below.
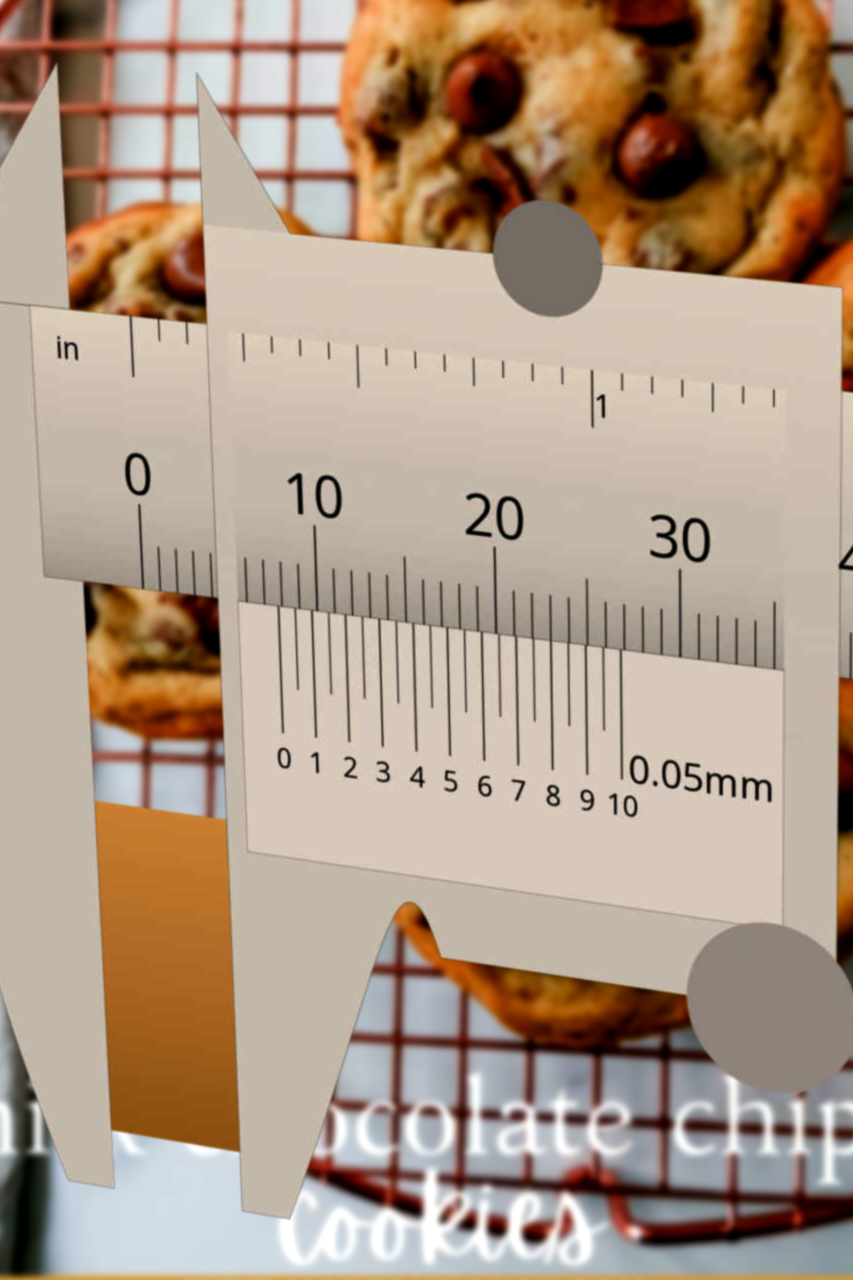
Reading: value=7.8 unit=mm
